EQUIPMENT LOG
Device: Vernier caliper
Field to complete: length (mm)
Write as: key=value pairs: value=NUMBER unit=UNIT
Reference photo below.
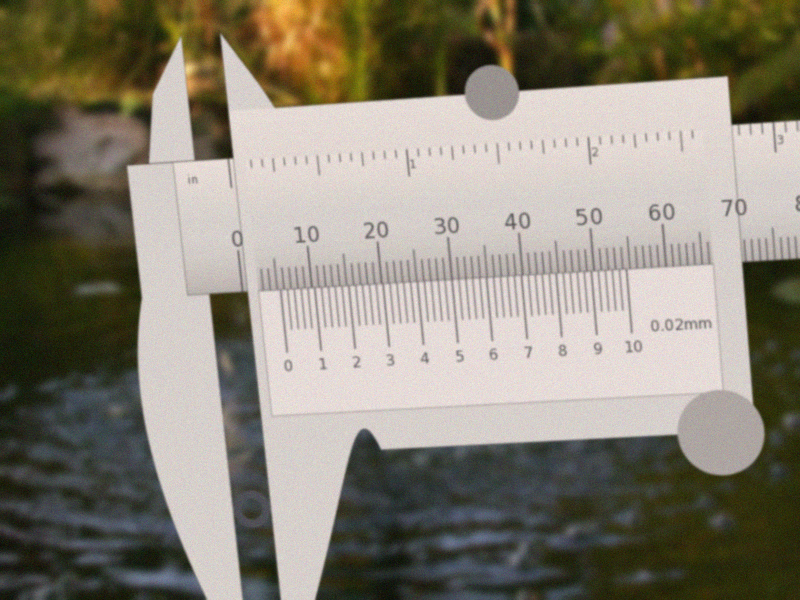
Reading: value=5.5 unit=mm
